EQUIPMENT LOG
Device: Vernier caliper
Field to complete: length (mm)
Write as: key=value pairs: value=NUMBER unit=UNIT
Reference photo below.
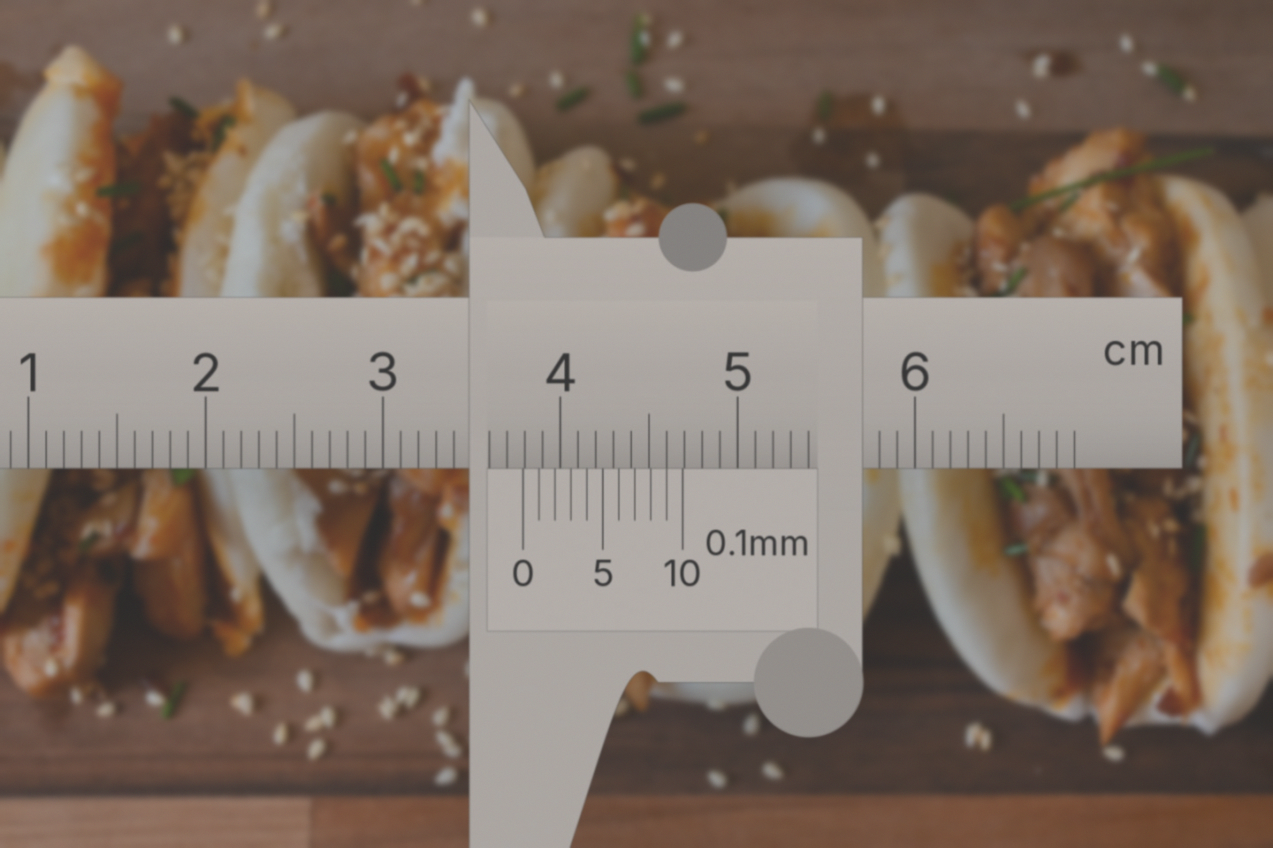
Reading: value=37.9 unit=mm
